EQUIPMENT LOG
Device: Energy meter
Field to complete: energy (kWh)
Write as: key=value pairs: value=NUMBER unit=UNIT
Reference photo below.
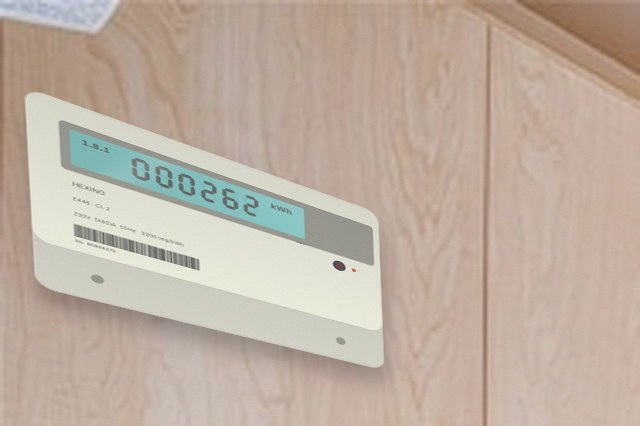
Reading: value=262 unit=kWh
